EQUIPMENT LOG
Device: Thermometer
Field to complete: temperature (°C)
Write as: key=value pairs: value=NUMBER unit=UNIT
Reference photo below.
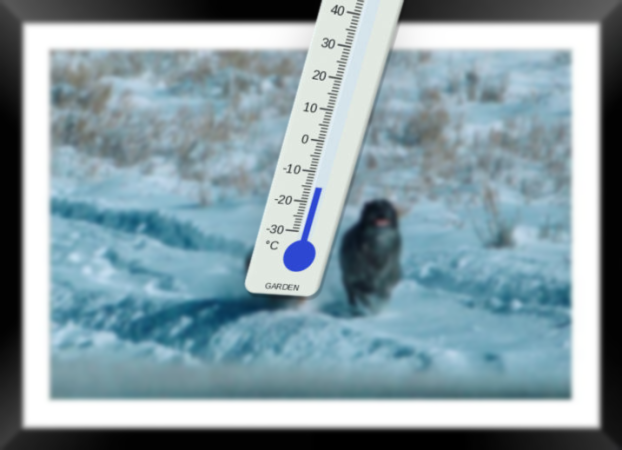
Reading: value=-15 unit=°C
